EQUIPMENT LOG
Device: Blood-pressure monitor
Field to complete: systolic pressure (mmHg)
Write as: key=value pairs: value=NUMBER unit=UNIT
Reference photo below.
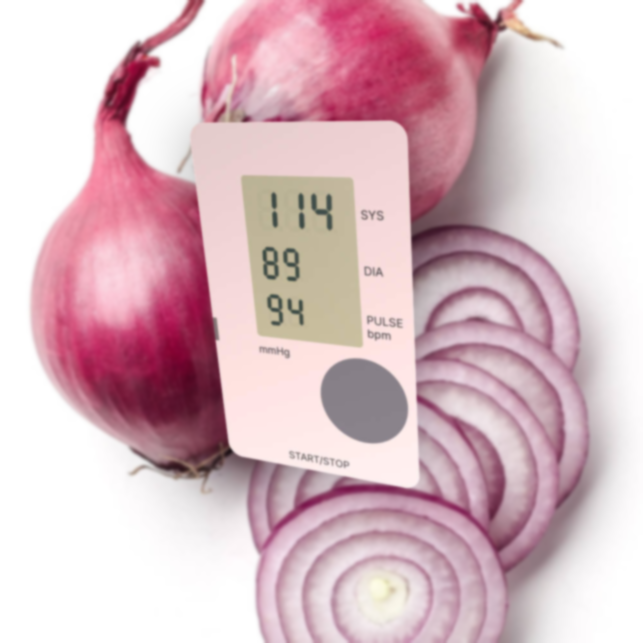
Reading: value=114 unit=mmHg
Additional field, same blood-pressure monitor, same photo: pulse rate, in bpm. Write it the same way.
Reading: value=94 unit=bpm
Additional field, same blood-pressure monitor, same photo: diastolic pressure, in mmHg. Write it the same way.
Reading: value=89 unit=mmHg
